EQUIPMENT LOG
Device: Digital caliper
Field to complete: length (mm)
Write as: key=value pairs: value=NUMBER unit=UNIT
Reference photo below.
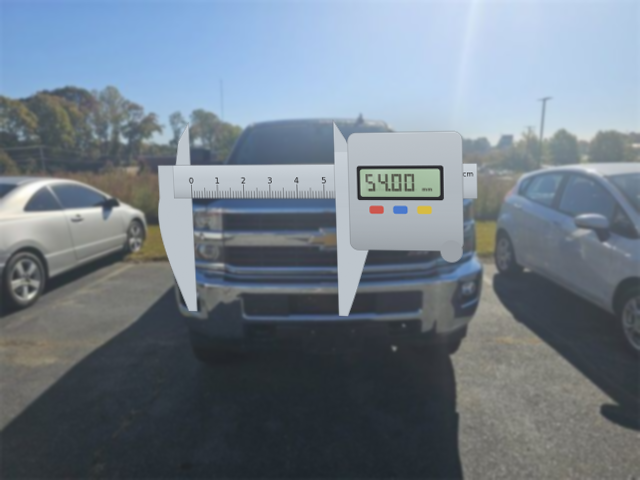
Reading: value=54.00 unit=mm
